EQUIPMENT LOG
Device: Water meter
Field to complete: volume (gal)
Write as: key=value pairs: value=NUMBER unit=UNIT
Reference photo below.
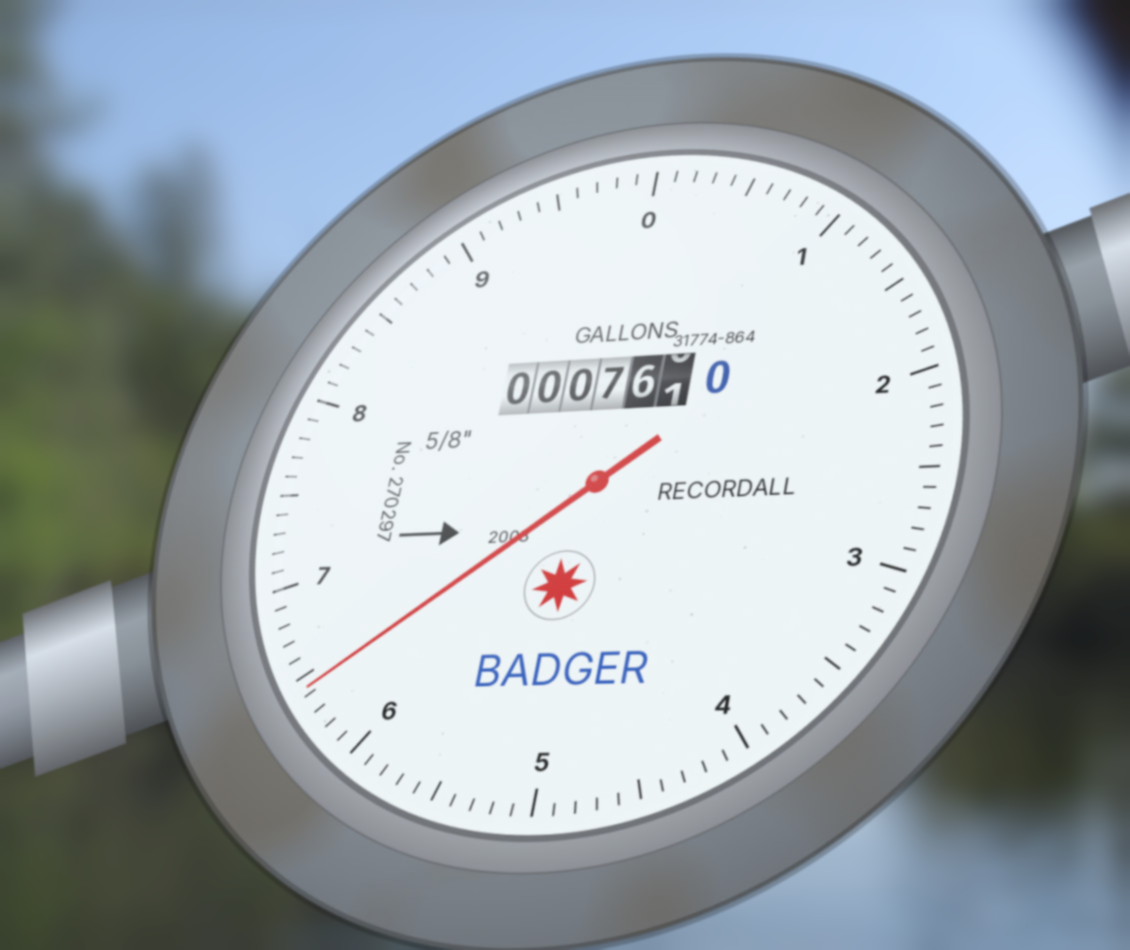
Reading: value=7606.4 unit=gal
